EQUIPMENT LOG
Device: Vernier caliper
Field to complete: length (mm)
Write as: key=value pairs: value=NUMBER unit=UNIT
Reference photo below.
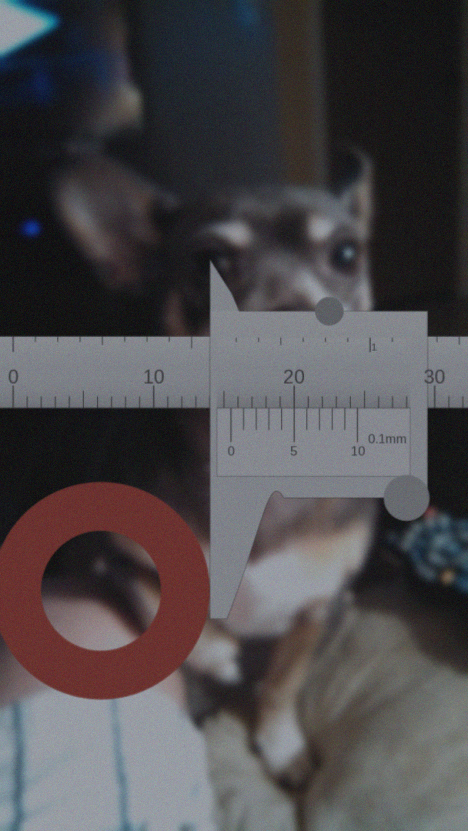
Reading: value=15.5 unit=mm
